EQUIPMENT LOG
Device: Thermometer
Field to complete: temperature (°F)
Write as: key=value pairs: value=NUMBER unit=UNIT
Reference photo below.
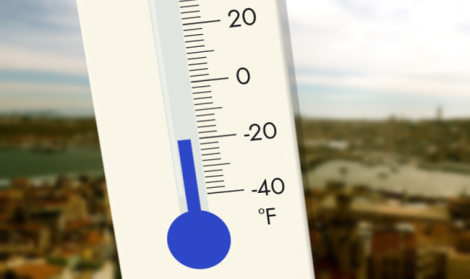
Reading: value=-20 unit=°F
